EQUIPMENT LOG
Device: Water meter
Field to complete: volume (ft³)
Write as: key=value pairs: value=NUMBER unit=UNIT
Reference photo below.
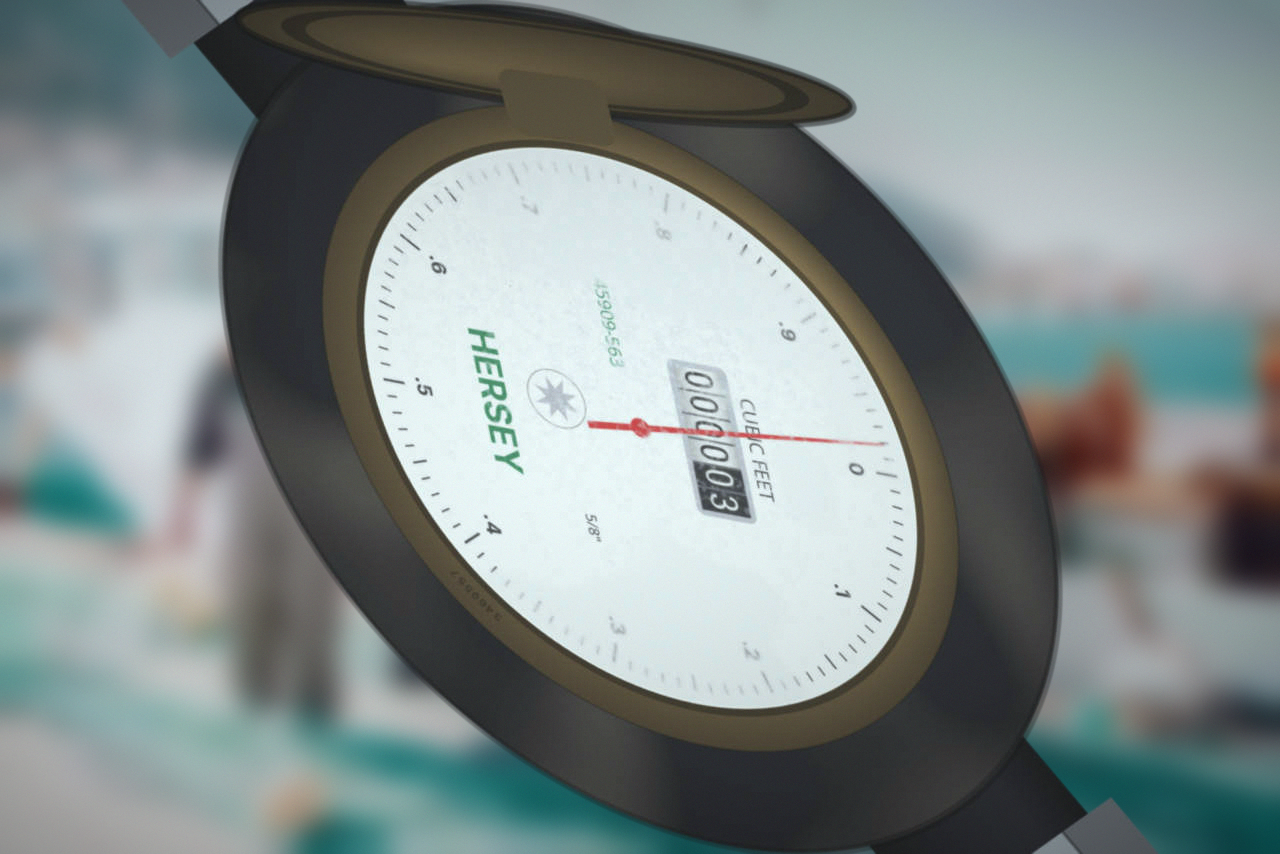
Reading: value=2.98 unit=ft³
